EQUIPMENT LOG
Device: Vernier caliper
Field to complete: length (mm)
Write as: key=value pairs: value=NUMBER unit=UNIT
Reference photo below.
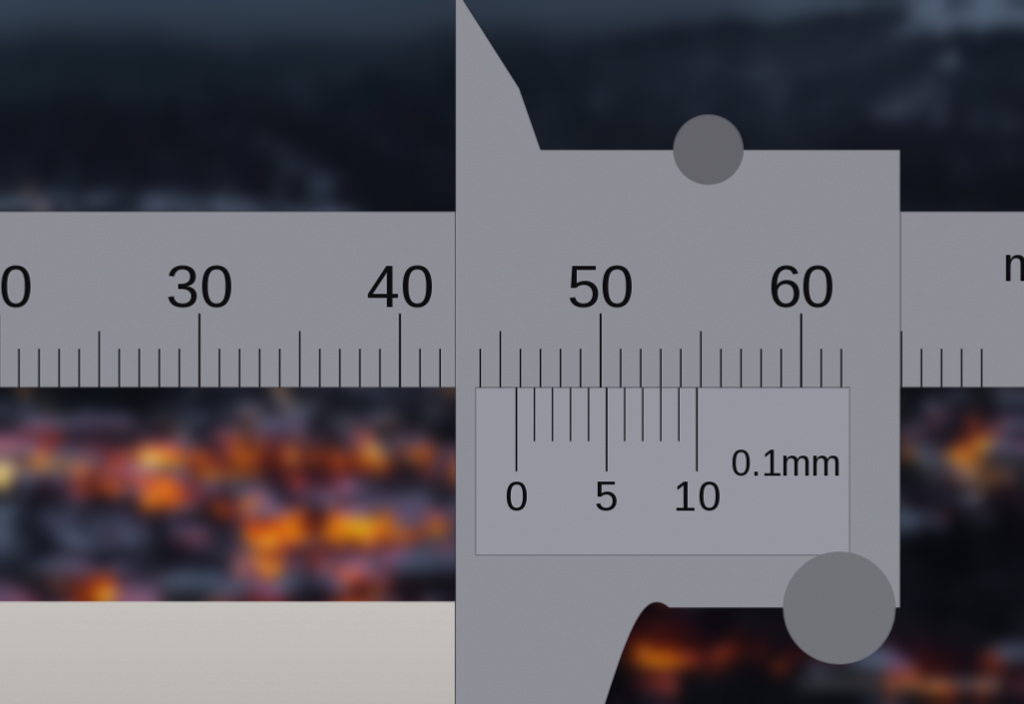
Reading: value=45.8 unit=mm
